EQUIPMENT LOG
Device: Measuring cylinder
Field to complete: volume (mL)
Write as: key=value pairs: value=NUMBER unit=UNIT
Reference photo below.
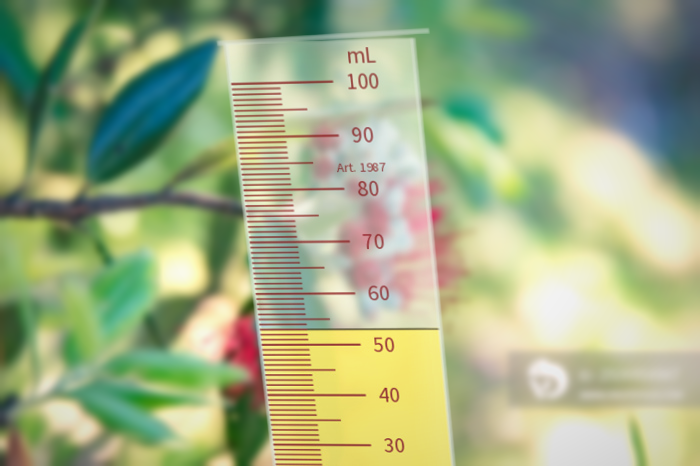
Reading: value=53 unit=mL
